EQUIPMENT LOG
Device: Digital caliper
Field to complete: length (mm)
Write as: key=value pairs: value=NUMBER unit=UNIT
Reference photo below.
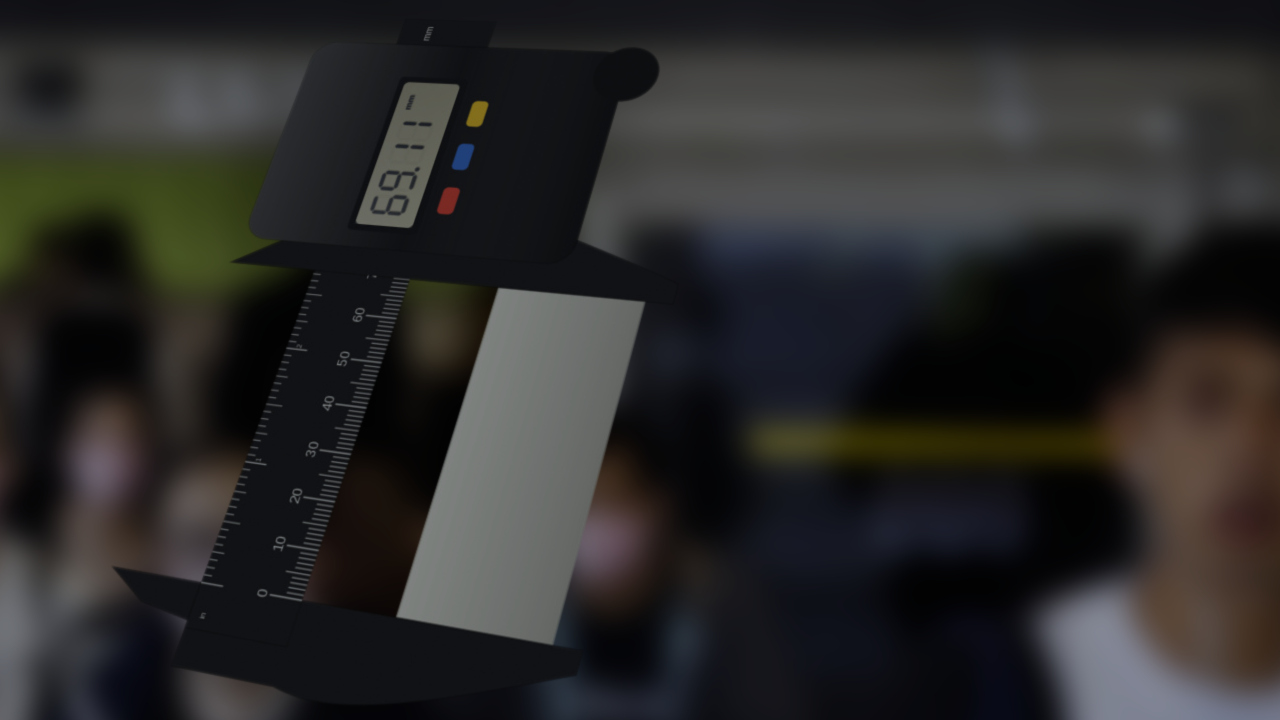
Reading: value=69.11 unit=mm
